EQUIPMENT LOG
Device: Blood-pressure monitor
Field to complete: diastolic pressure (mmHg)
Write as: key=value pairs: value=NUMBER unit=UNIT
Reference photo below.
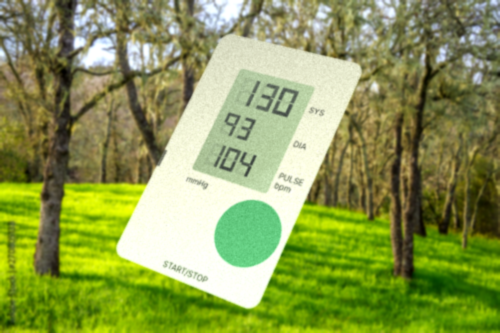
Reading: value=93 unit=mmHg
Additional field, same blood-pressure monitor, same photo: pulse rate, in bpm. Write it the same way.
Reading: value=104 unit=bpm
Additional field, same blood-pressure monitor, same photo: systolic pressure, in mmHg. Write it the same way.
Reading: value=130 unit=mmHg
